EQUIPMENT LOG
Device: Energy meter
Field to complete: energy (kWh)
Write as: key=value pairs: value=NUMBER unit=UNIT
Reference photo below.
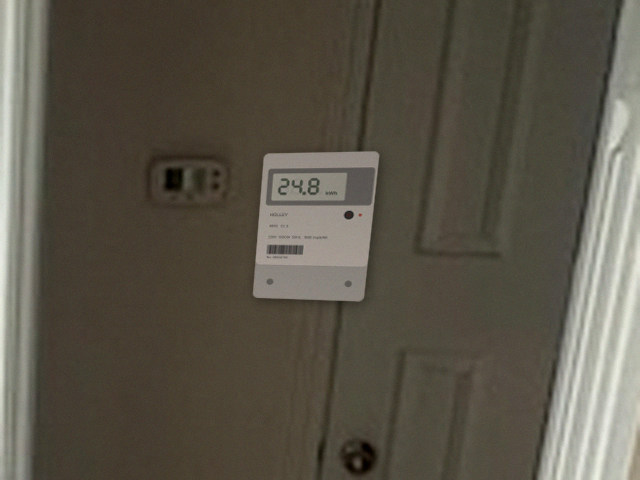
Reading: value=24.8 unit=kWh
